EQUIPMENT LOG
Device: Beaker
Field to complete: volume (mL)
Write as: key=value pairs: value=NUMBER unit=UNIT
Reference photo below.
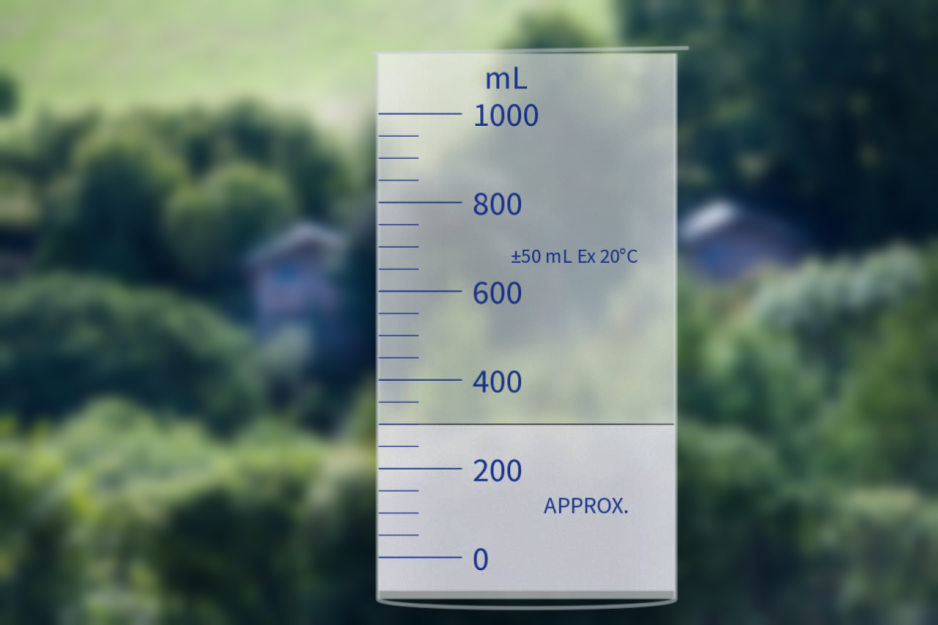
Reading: value=300 unit=mL
